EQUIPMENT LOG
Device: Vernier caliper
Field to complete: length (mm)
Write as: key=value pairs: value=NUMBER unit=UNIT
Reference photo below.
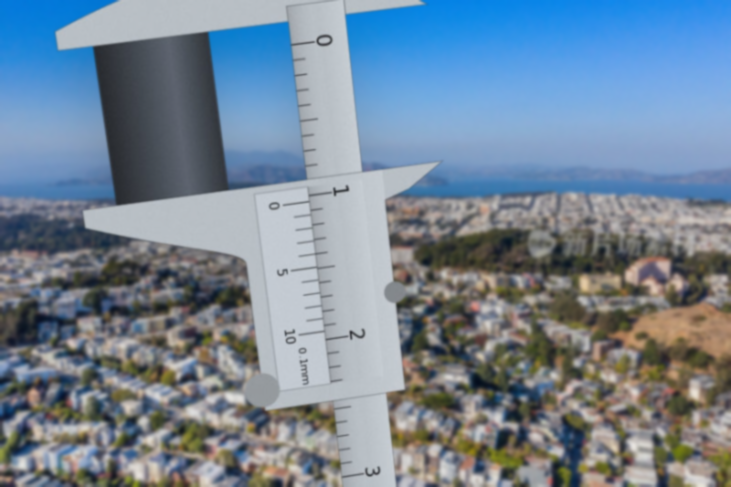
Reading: value=10.4 unit=mm
